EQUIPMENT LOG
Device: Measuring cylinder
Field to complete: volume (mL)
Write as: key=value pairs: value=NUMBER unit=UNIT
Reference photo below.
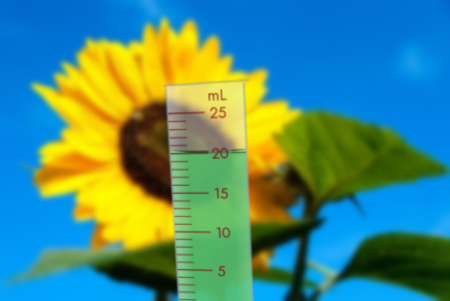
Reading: value=20 unit=mL
